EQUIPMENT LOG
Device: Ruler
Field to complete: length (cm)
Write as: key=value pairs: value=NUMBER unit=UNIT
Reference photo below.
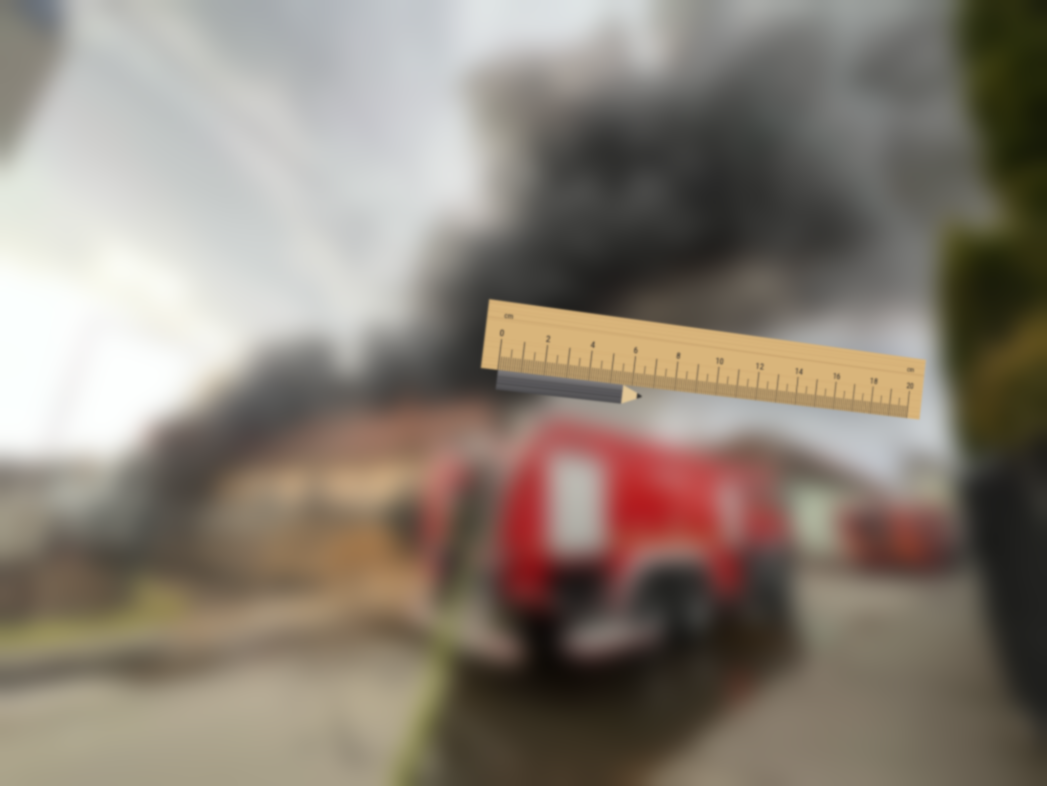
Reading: value=6.5 unit=cm
